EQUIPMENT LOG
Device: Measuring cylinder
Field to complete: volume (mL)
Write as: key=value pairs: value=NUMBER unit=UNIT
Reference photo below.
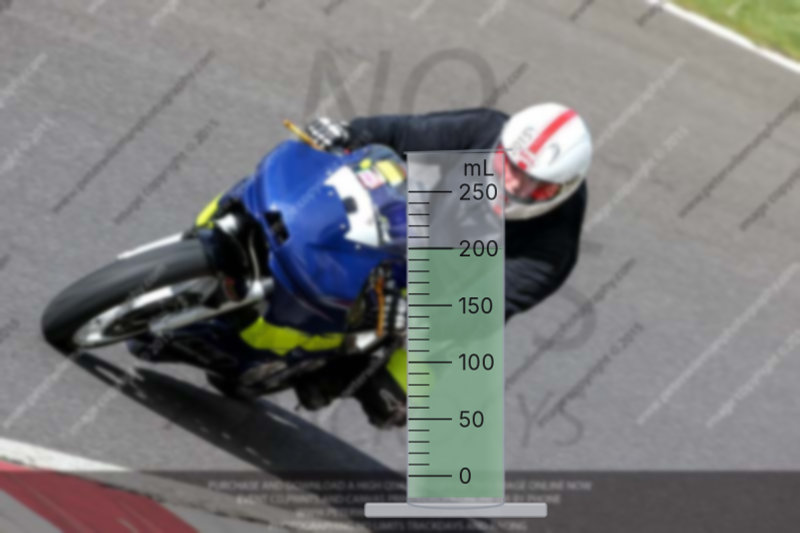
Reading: value=200 unit=mL
